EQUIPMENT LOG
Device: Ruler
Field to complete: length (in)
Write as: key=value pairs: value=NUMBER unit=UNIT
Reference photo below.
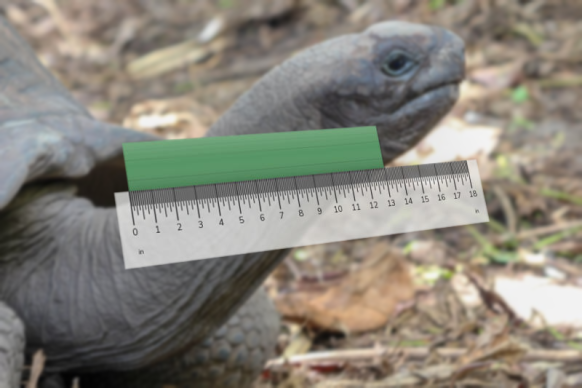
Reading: value=13 unit=in
